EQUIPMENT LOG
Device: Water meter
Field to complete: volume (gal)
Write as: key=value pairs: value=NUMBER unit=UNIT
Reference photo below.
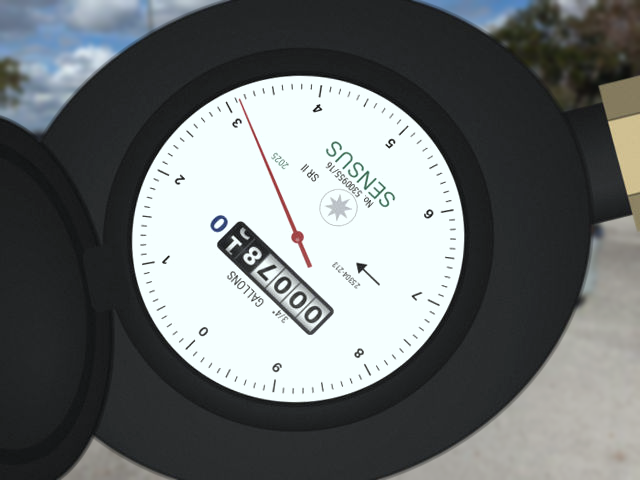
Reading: value=7813.1 unit=gal
